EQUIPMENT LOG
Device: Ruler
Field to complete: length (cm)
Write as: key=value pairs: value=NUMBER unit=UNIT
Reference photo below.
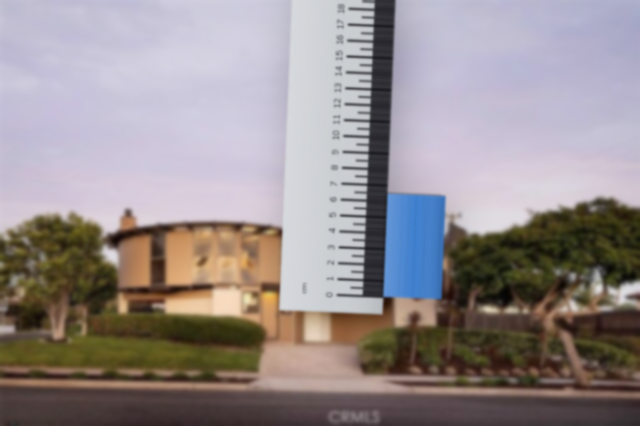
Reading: value=6.5 unit=cm
